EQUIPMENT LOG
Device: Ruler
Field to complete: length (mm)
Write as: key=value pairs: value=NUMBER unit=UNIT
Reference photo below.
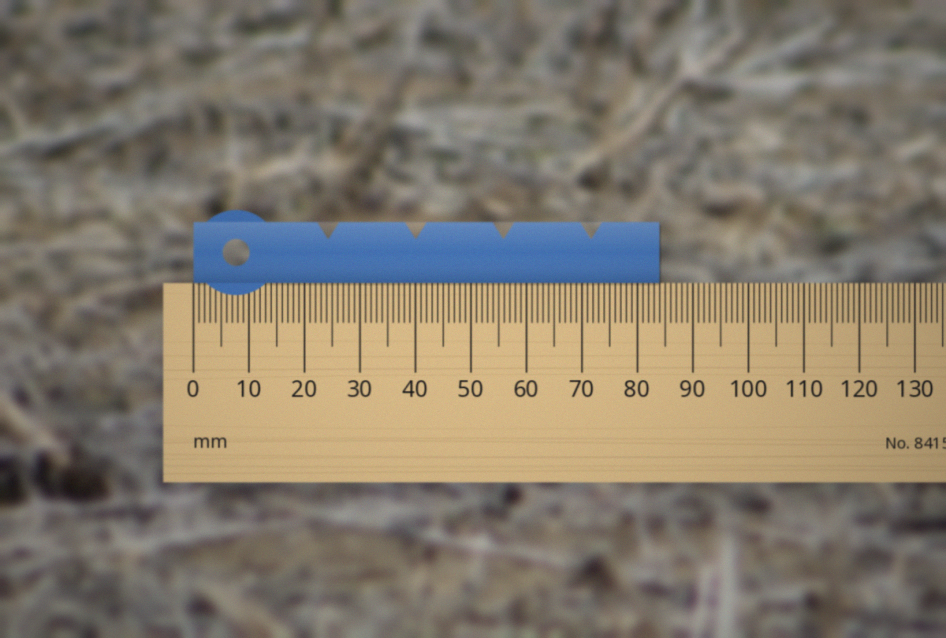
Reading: value=84 unit=mm
